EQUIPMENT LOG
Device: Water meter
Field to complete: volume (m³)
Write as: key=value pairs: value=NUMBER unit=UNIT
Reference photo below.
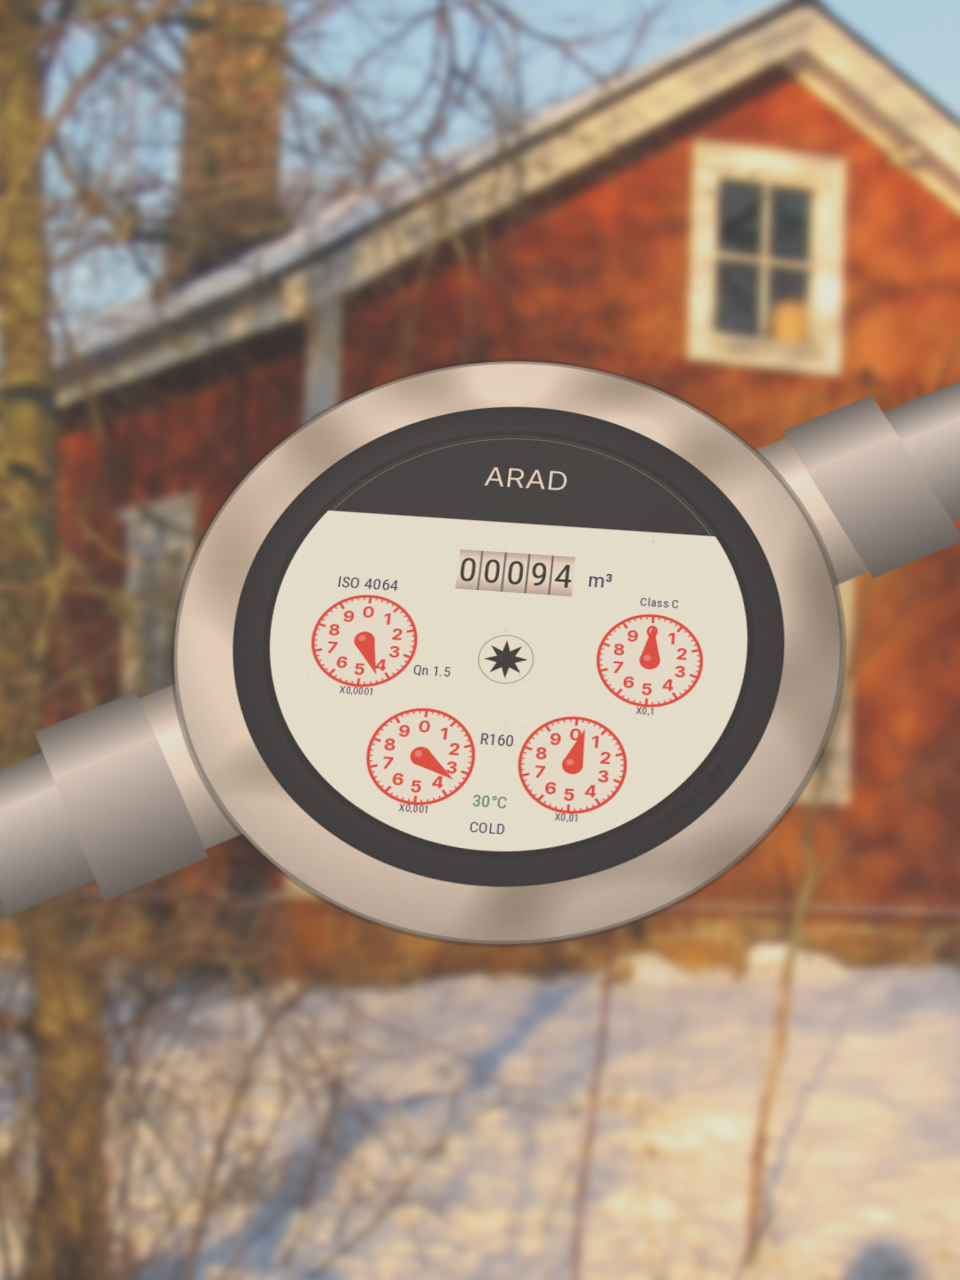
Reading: value=94.0034 unit=m³
